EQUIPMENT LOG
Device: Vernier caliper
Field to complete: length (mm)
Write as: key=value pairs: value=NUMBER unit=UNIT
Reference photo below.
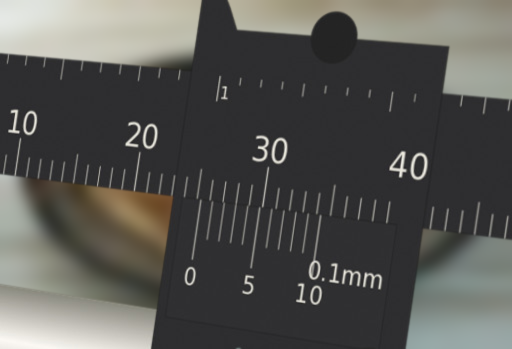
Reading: value=25.3 unit=mm
